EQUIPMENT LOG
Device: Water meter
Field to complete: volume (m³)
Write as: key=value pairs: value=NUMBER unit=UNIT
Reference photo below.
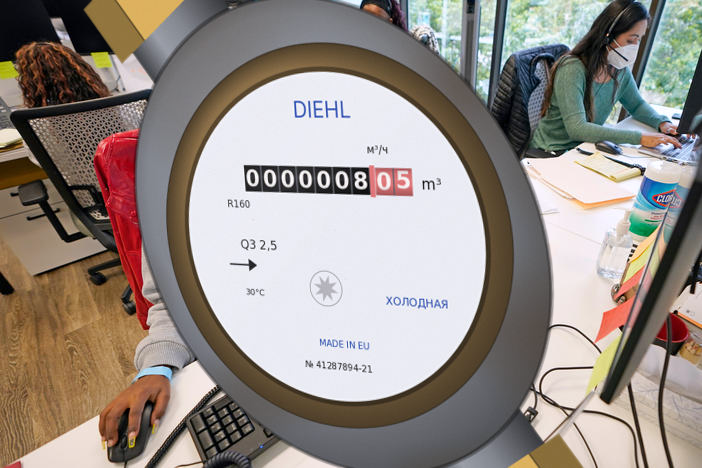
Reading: value=8.05 unit=m³
